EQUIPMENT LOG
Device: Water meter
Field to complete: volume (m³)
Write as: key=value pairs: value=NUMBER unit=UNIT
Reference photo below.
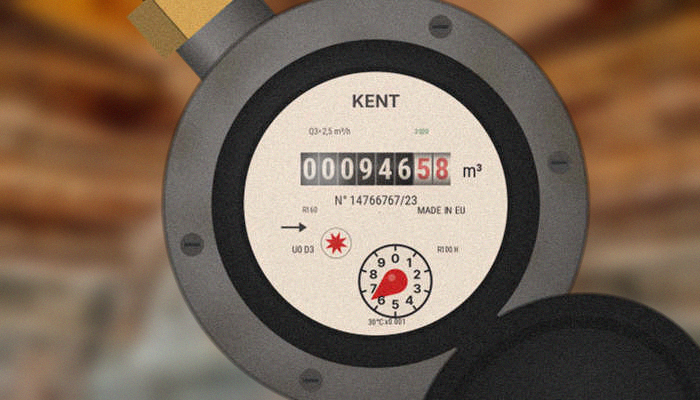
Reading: value=946.586 unit=m³
